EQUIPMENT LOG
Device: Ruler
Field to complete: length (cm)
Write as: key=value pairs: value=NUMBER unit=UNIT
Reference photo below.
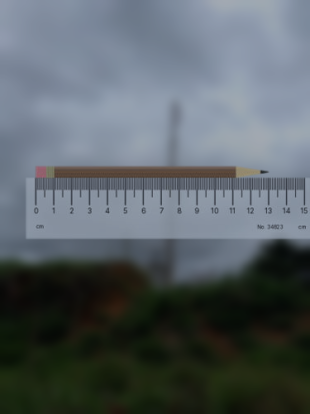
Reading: value=13 unit=cm
